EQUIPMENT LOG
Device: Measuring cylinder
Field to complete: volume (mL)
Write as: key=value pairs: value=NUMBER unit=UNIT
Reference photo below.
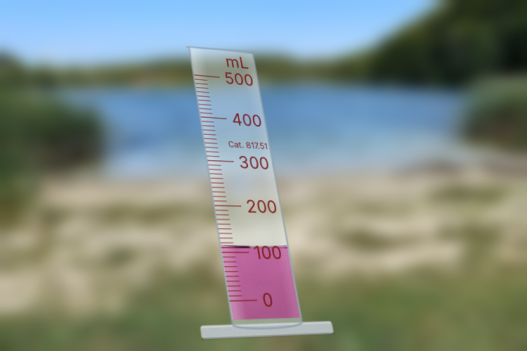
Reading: value=110 unit=mL
